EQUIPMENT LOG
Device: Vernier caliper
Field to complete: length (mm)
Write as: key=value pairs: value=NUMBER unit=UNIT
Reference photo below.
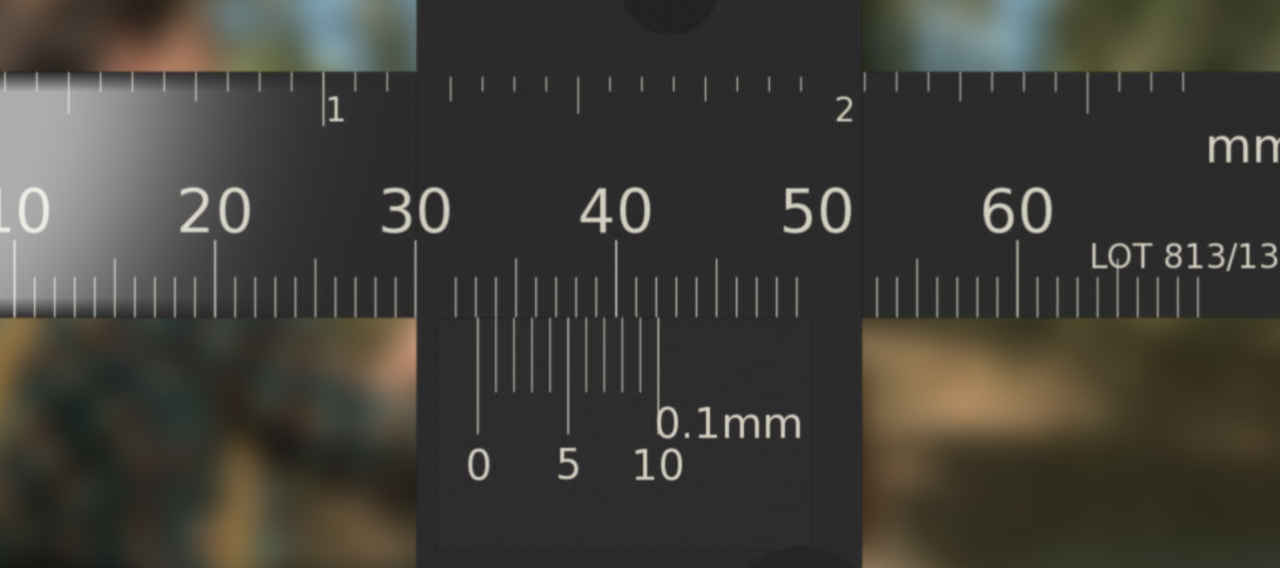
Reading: value=33.1 unit=mm
